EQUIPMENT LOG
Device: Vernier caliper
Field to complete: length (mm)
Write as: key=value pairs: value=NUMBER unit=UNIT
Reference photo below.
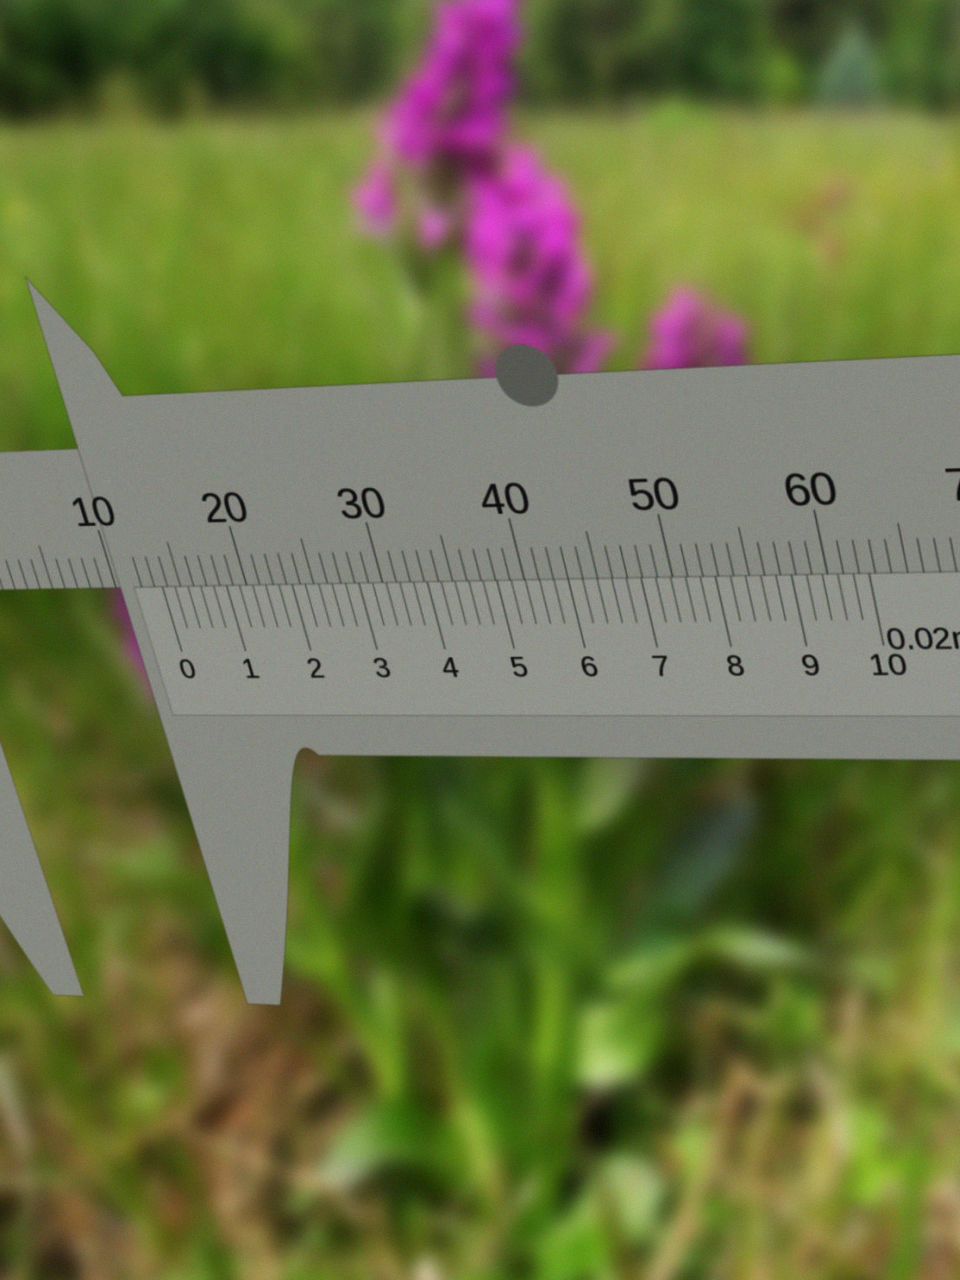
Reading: value=13.6 unit=mm
